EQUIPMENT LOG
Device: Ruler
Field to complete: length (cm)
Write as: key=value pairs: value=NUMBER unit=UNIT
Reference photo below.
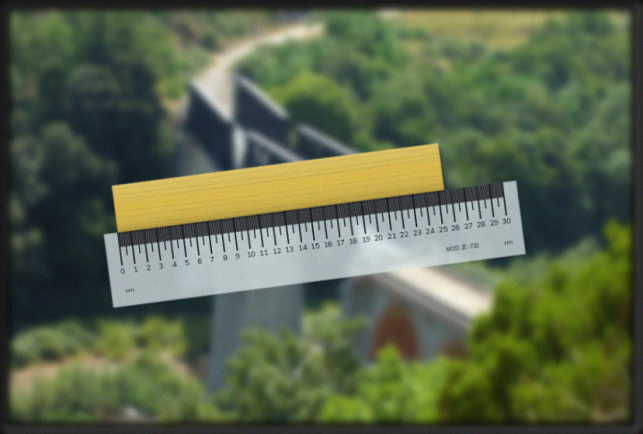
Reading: value=25.5 unit=cm
